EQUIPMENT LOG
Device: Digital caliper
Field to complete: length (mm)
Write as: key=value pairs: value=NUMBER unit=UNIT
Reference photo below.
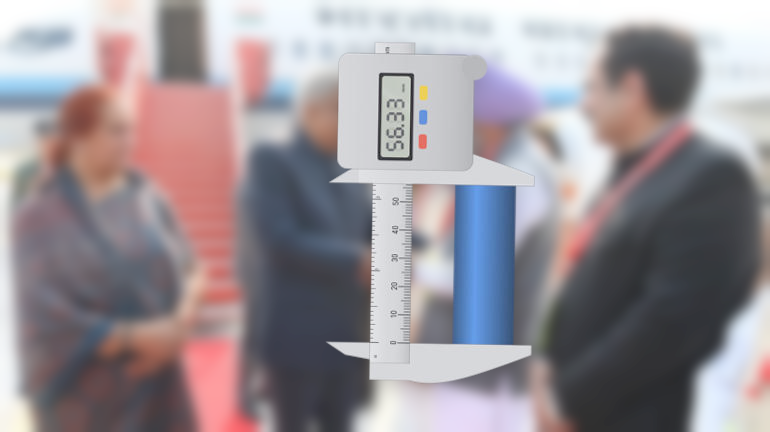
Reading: value=56.33 unit=mm
